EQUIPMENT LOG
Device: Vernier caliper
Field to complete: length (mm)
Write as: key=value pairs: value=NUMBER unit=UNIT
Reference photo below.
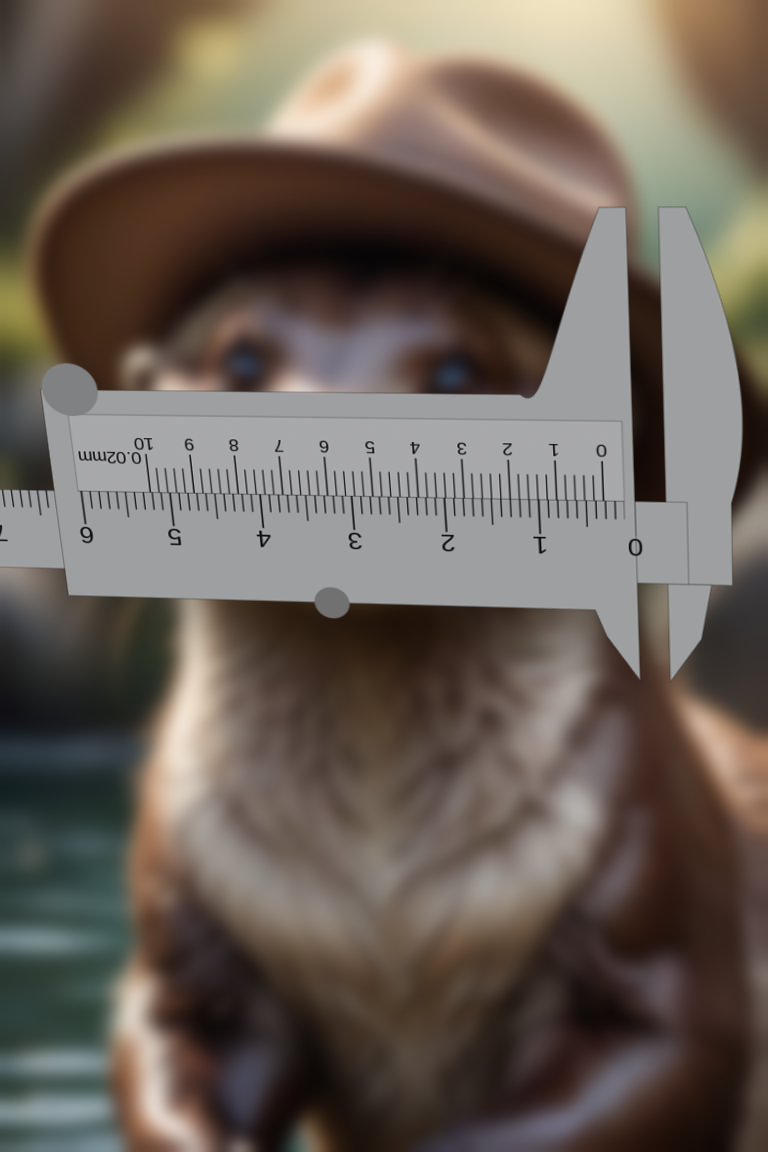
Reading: value=3.2 unit=mm
